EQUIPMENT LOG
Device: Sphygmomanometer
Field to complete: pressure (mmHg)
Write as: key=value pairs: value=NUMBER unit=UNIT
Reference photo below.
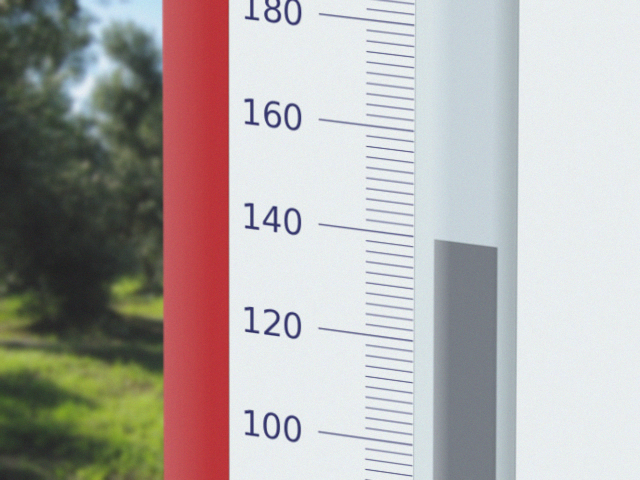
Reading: value=140 unit=mmHg
